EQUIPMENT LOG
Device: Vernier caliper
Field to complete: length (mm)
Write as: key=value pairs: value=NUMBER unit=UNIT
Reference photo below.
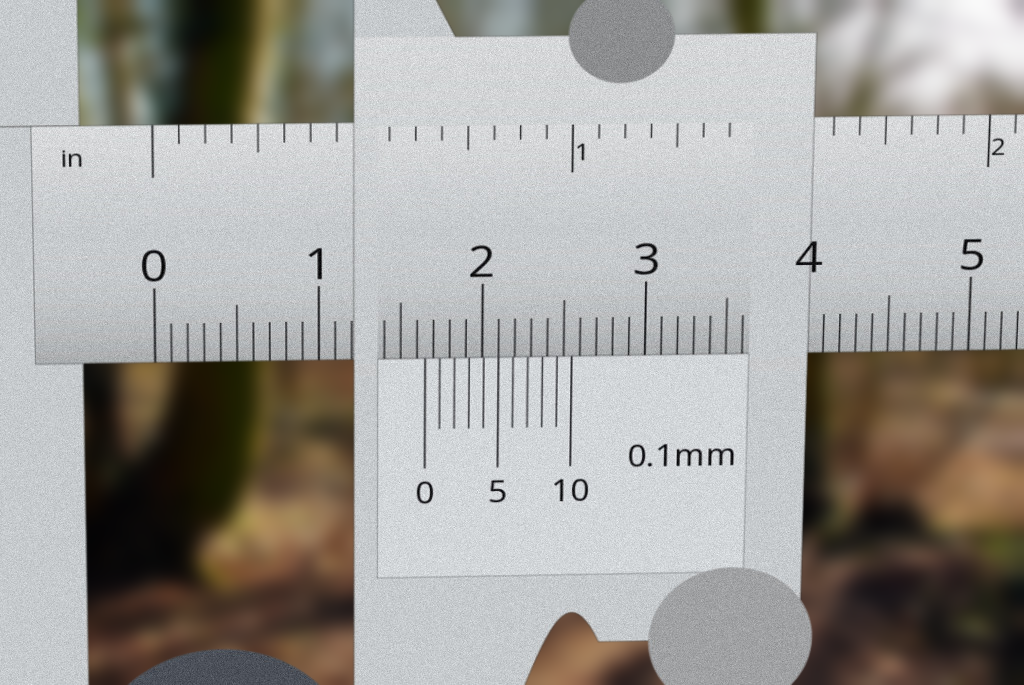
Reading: value=16.5 unit=mm
